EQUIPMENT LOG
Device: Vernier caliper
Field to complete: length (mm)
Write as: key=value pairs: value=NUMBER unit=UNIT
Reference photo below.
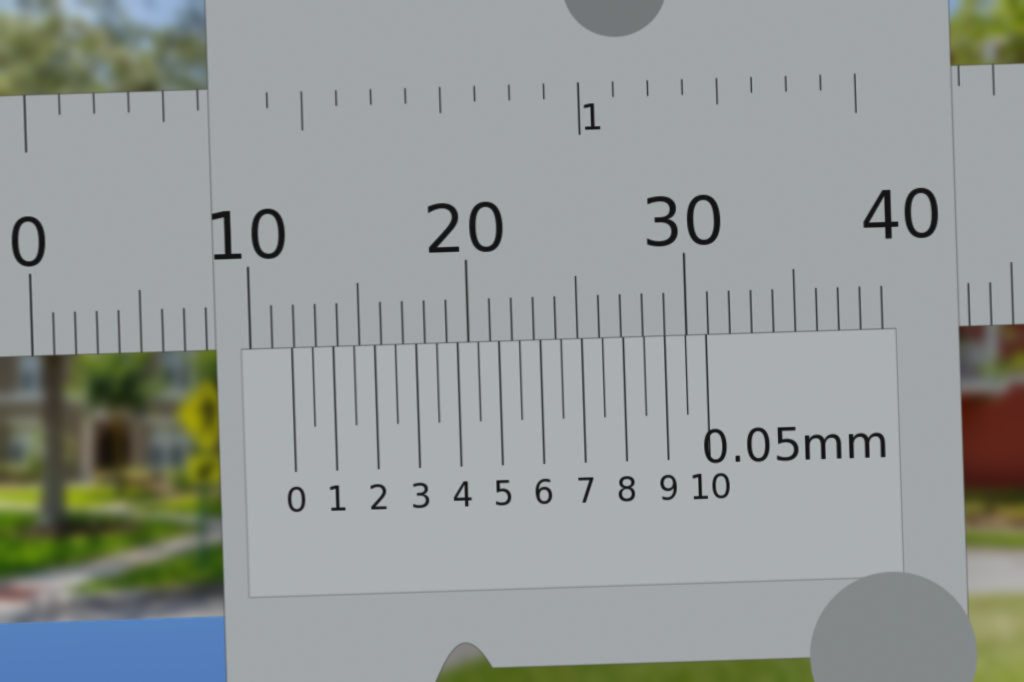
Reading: value=11.9 unit=mm
